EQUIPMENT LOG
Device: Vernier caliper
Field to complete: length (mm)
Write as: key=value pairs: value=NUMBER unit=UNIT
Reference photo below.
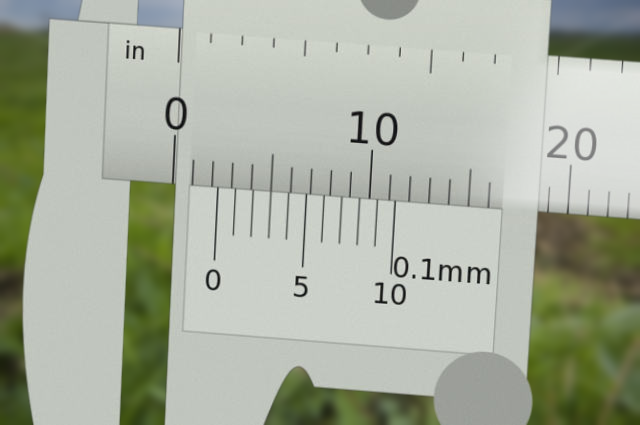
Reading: value=2.3 unit=mm
